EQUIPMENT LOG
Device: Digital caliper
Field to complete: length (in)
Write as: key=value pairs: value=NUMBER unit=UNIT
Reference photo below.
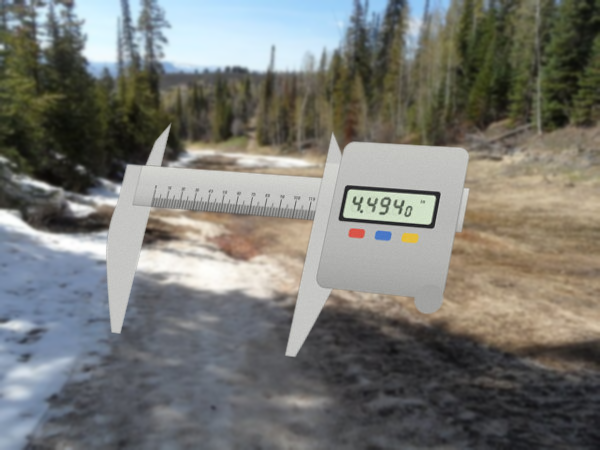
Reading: value=4.4940 unit=in
